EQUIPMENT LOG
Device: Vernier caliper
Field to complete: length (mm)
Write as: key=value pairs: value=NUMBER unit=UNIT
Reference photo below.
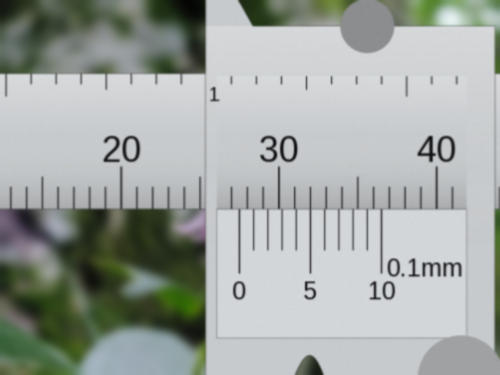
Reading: value=27.5 unit=mm
